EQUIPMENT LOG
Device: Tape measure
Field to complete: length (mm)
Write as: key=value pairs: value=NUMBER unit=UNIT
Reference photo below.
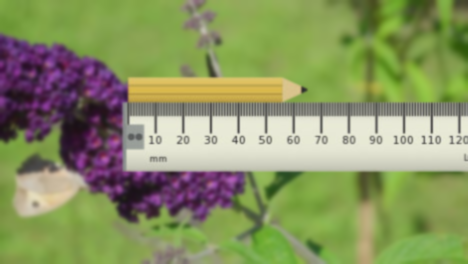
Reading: value=65 unit=mm
